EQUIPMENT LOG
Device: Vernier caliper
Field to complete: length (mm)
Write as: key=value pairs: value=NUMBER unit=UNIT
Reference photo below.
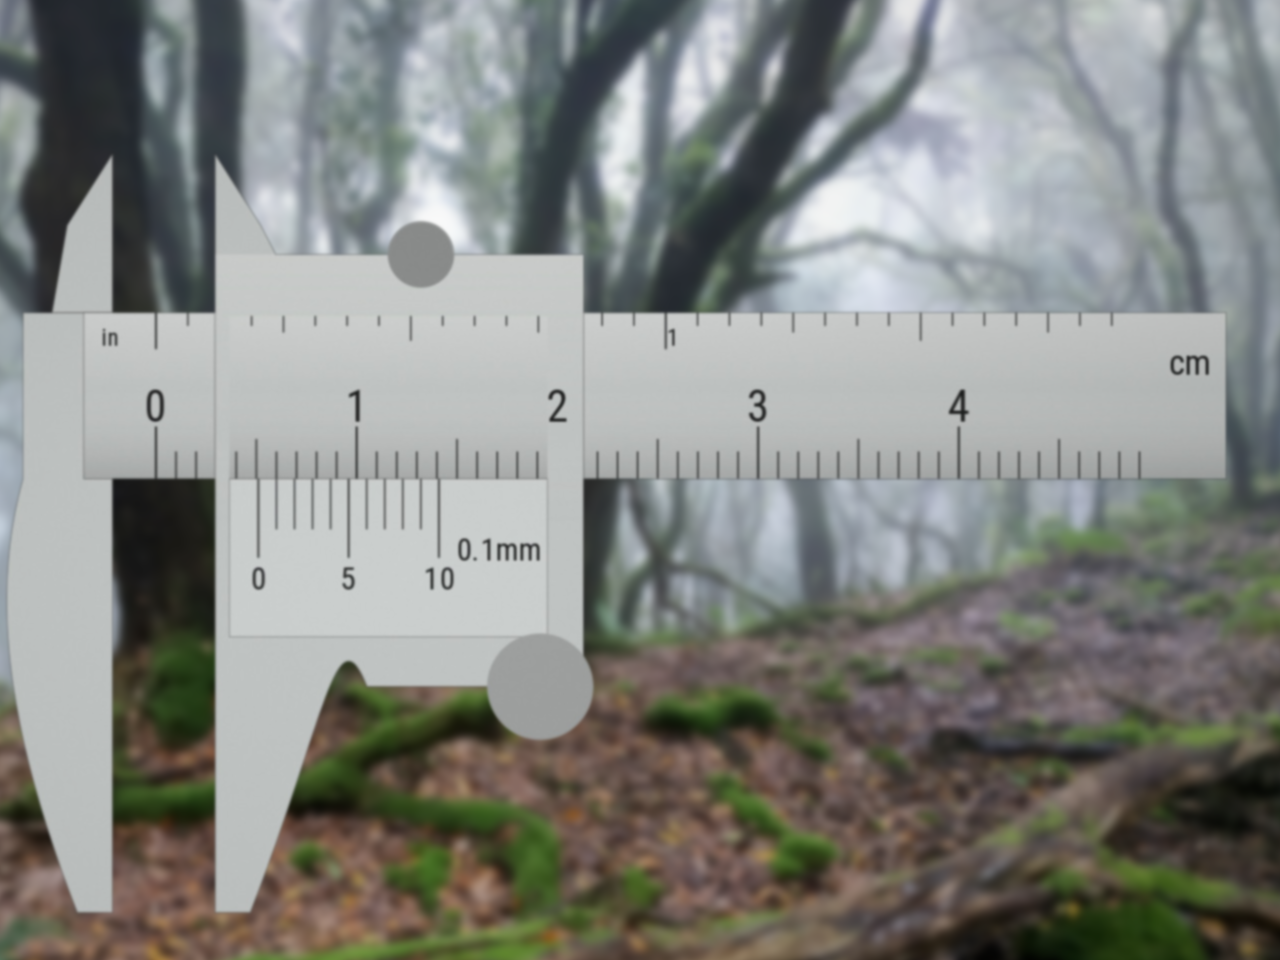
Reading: value=5.1 unit=mm
